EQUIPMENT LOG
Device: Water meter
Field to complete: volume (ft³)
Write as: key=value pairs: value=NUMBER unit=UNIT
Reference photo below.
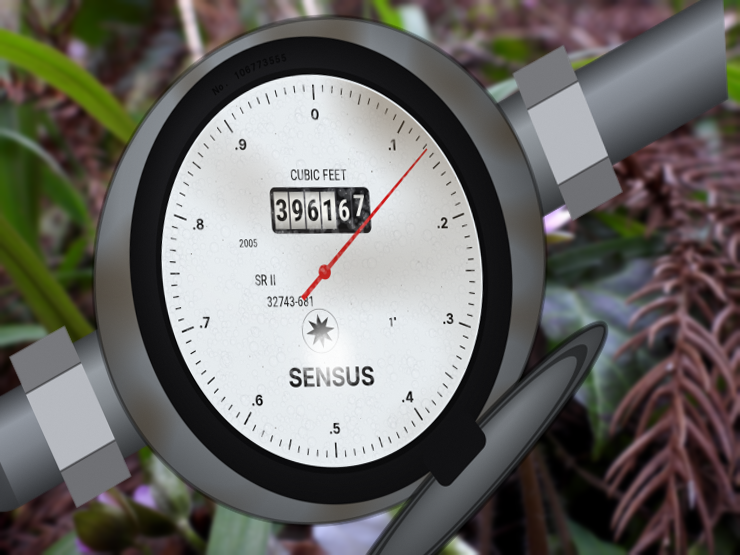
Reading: value=396167.13 unit=ft³
